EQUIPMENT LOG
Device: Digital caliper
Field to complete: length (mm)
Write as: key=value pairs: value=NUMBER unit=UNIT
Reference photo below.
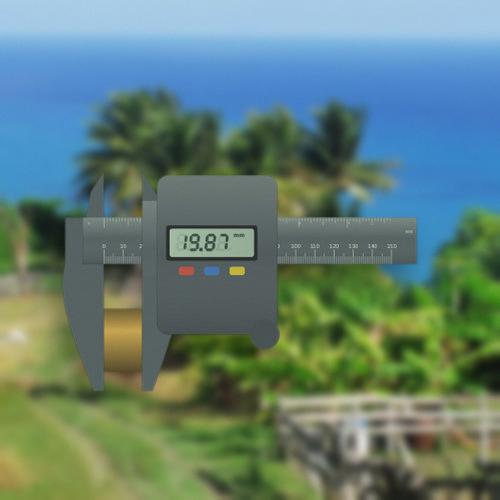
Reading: value=19.87 unit=mm
